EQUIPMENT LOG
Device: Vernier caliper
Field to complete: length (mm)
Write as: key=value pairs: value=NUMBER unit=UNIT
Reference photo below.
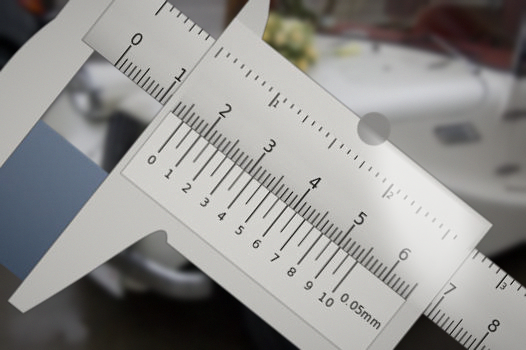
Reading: value=15.4 unit=mm
